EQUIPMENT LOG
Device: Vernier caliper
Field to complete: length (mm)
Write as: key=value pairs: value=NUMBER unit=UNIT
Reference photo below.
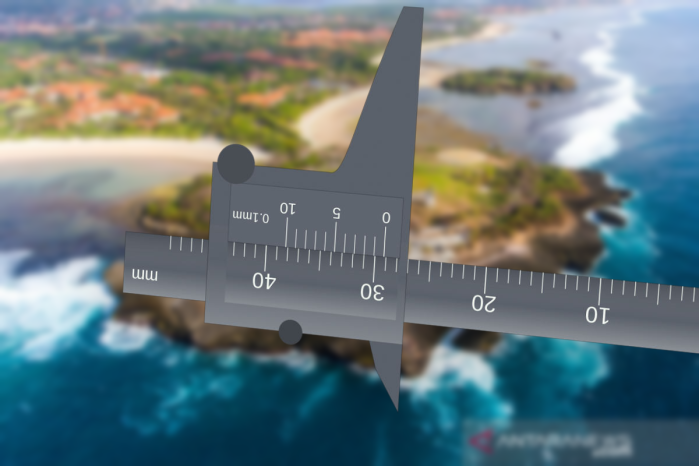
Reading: value=29.2 unit=mm
